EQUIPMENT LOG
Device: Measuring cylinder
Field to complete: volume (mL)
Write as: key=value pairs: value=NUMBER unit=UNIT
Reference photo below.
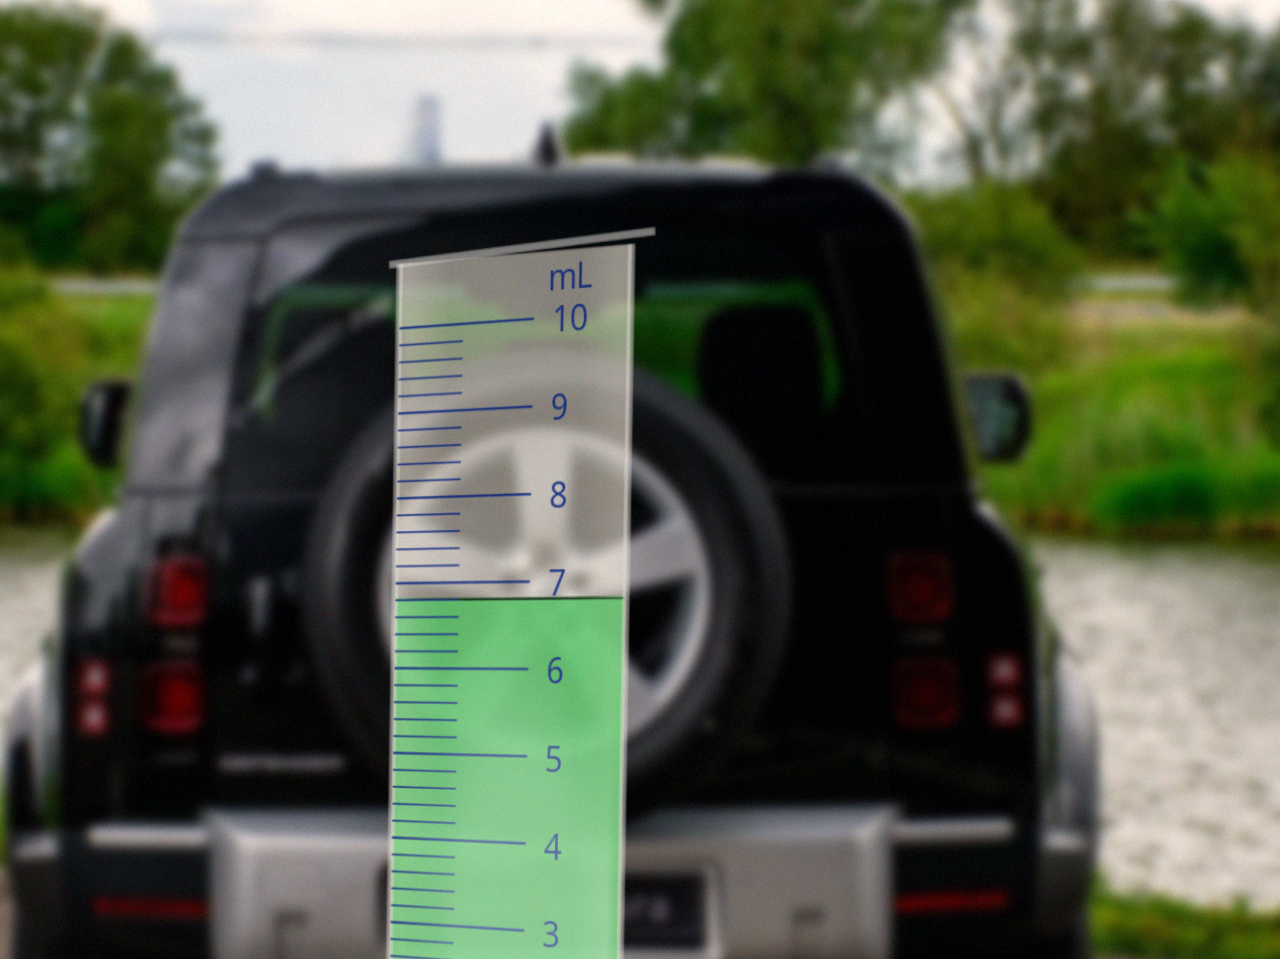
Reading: value=6.8 unit=mL
